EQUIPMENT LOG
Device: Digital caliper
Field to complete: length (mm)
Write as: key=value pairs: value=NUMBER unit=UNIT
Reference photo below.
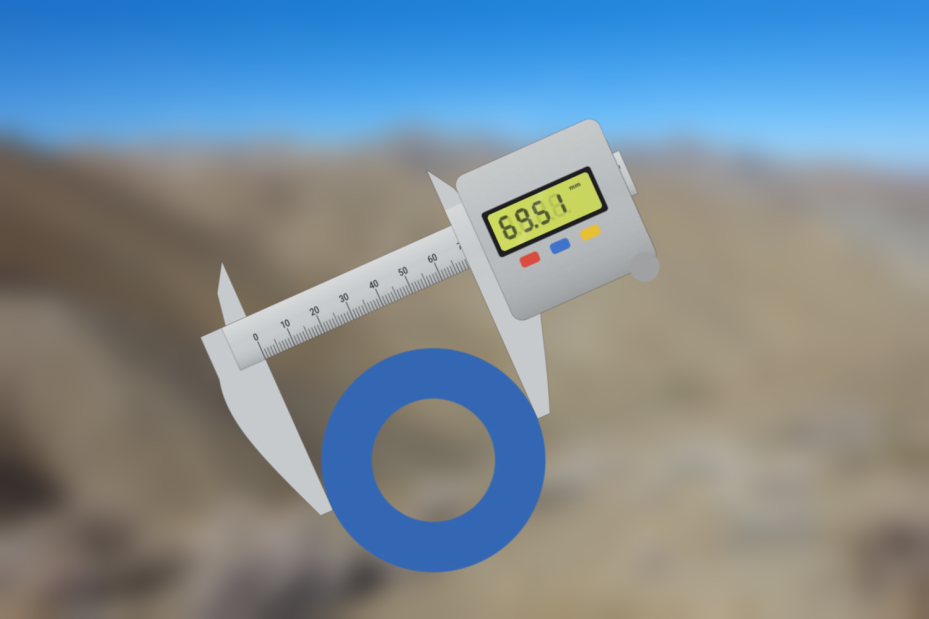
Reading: value=69.51 unit=mm
